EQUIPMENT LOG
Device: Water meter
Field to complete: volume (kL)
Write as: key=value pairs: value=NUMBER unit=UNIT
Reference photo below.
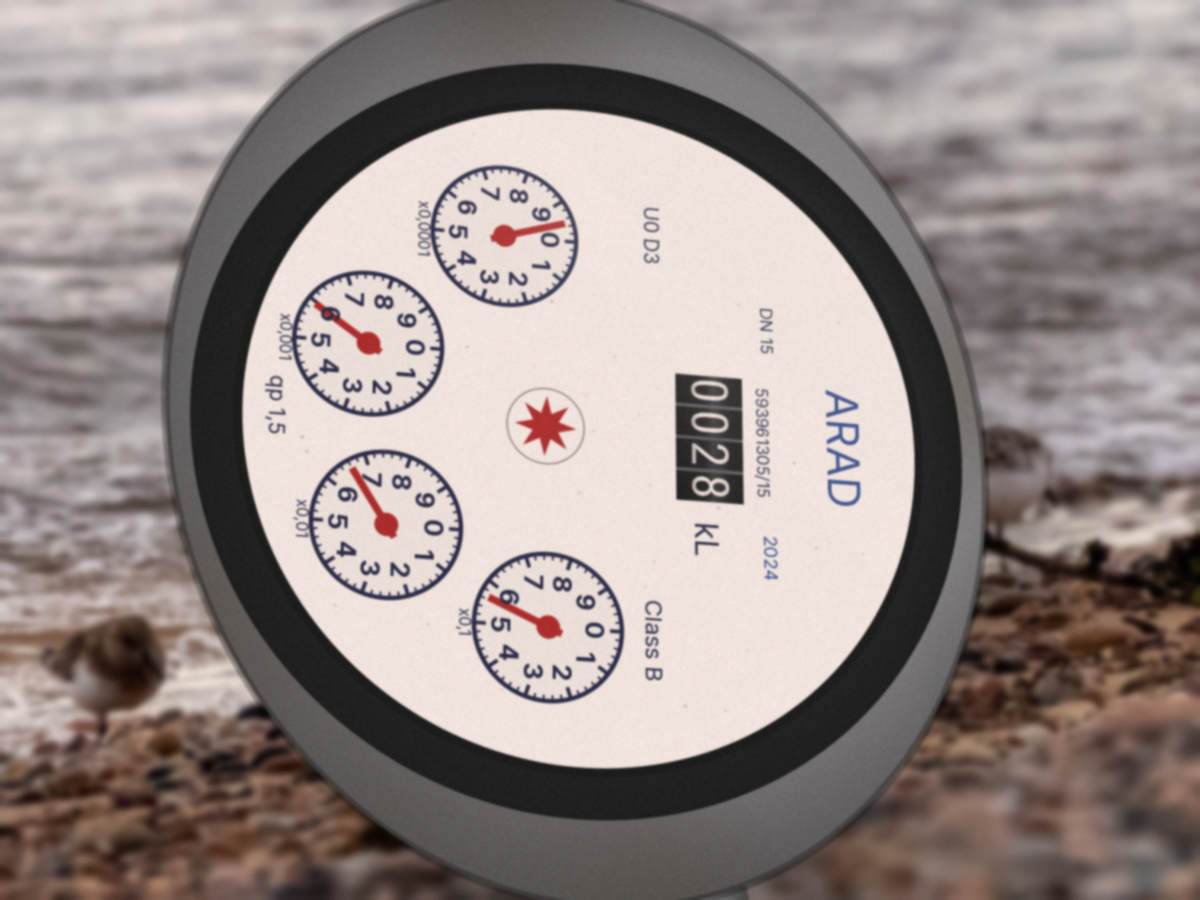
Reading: value=28.5659 unit=kL
